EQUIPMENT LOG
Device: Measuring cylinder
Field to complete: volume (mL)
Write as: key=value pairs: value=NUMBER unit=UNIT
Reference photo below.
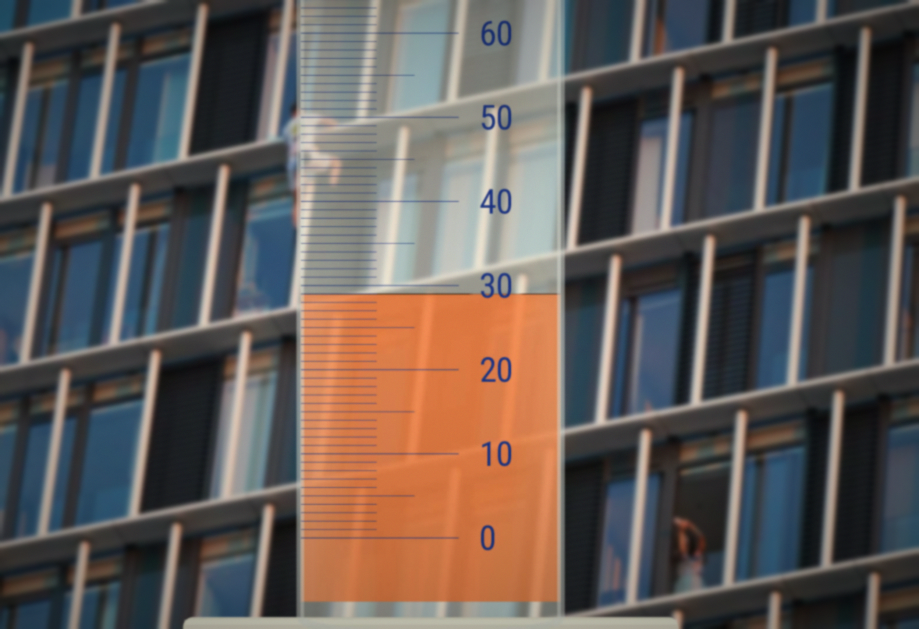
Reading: value=29 unit=mL
